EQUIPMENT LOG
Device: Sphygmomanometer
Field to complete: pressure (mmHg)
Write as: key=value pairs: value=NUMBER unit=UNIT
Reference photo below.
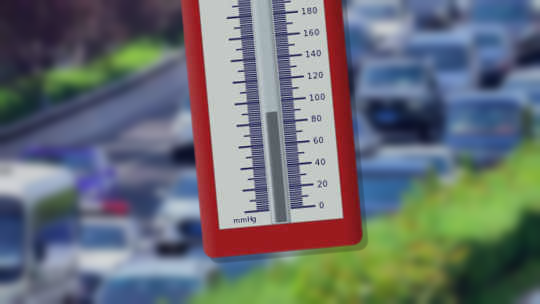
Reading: value=90 unit=mmHg
